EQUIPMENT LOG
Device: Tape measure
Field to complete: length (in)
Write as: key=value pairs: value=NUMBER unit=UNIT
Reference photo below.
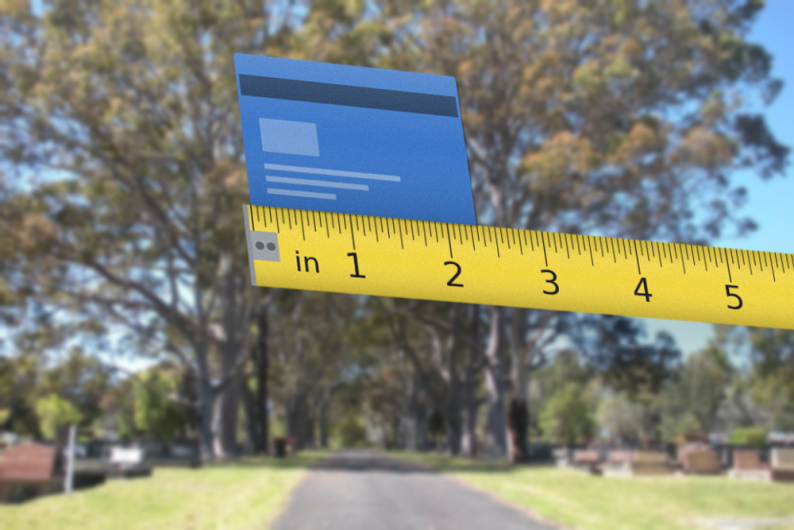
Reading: value=2.3125 unit=in
